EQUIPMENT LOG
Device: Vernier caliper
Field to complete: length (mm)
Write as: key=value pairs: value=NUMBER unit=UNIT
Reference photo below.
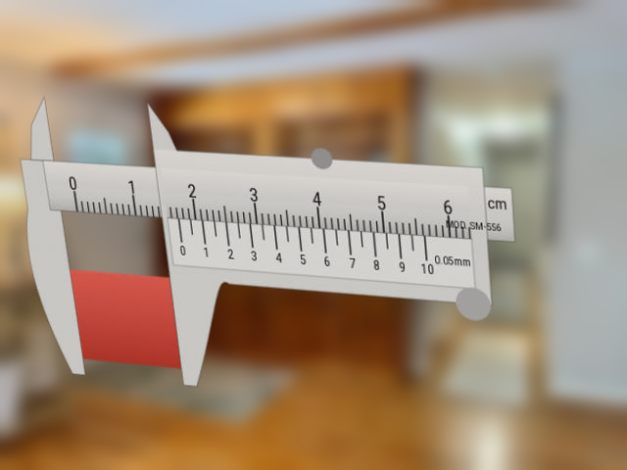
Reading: value=17.2 unit=mm
